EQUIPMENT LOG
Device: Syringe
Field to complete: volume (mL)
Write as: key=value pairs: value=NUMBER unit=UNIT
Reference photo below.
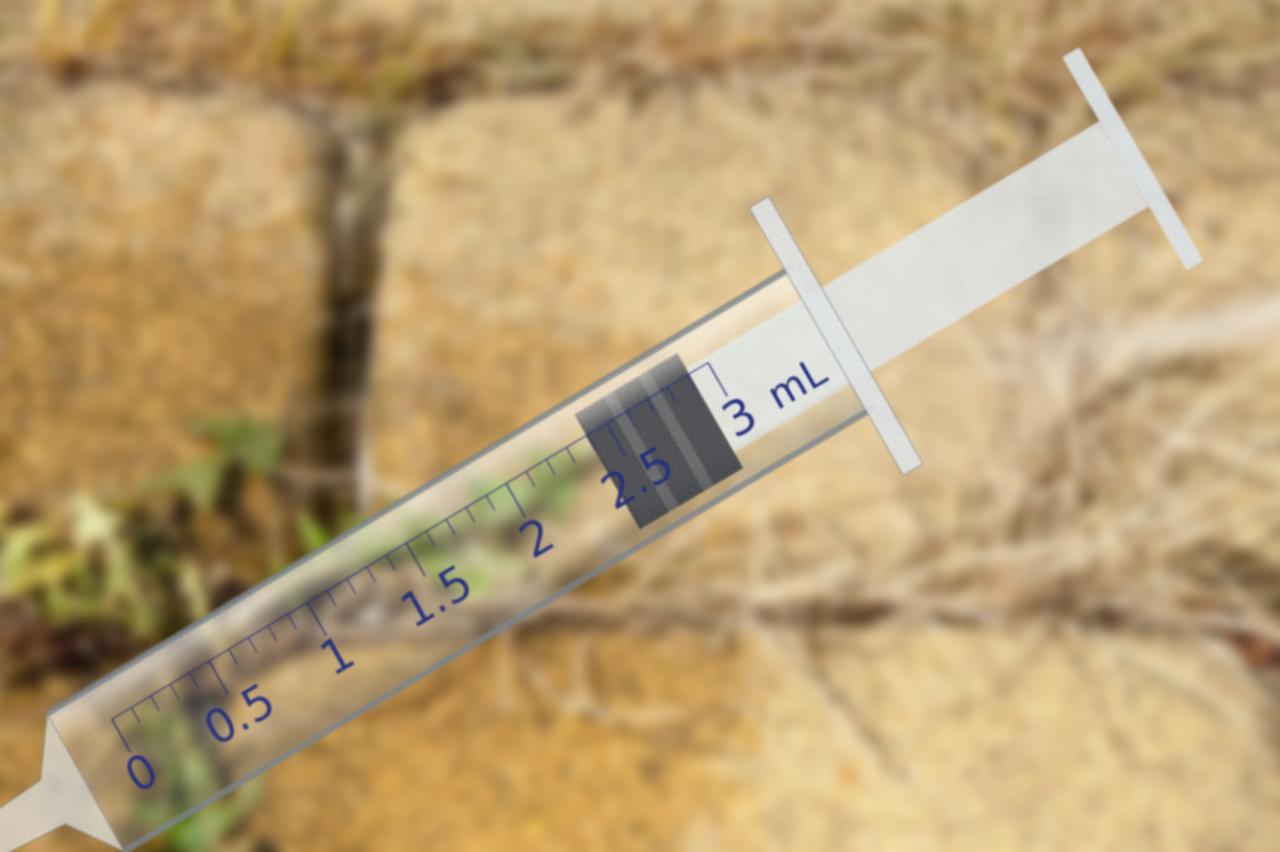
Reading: value=2.4 unit=mL
